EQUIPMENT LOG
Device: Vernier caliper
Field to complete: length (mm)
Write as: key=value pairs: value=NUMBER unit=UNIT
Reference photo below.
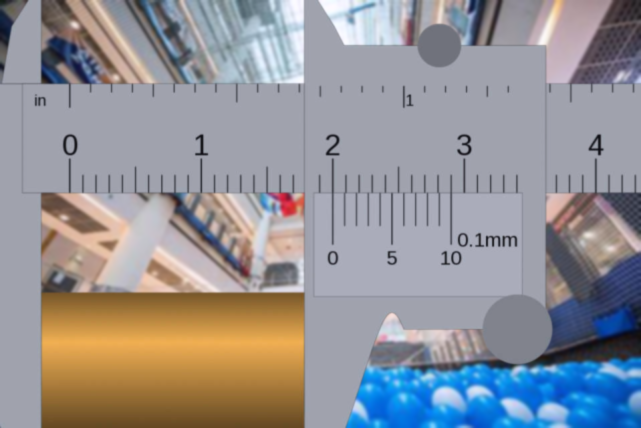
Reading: value=20.0 unit=mm
